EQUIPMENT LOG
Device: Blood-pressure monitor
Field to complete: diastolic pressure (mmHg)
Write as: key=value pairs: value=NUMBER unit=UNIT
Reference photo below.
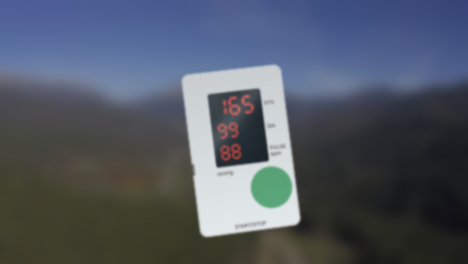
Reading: value=99 unit=mmHg
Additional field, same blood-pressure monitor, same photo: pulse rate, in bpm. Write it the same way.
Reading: value=88 unit=bpm
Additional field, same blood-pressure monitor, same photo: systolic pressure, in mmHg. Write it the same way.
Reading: value=165 unit=mmHg
